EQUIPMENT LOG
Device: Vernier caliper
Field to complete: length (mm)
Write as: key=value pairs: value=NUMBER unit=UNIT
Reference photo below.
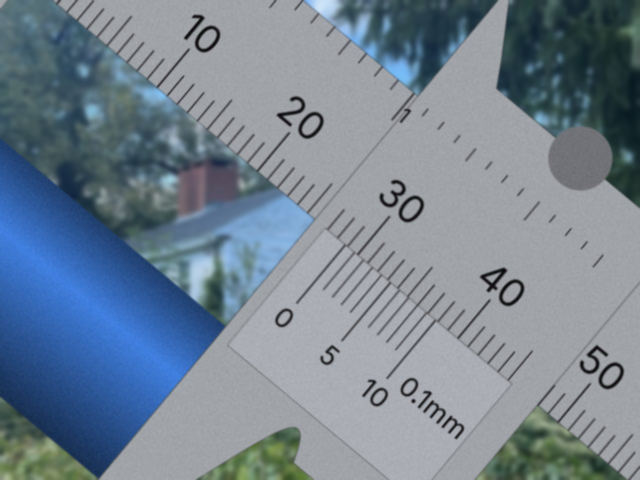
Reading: value=28.8 unit=mm
